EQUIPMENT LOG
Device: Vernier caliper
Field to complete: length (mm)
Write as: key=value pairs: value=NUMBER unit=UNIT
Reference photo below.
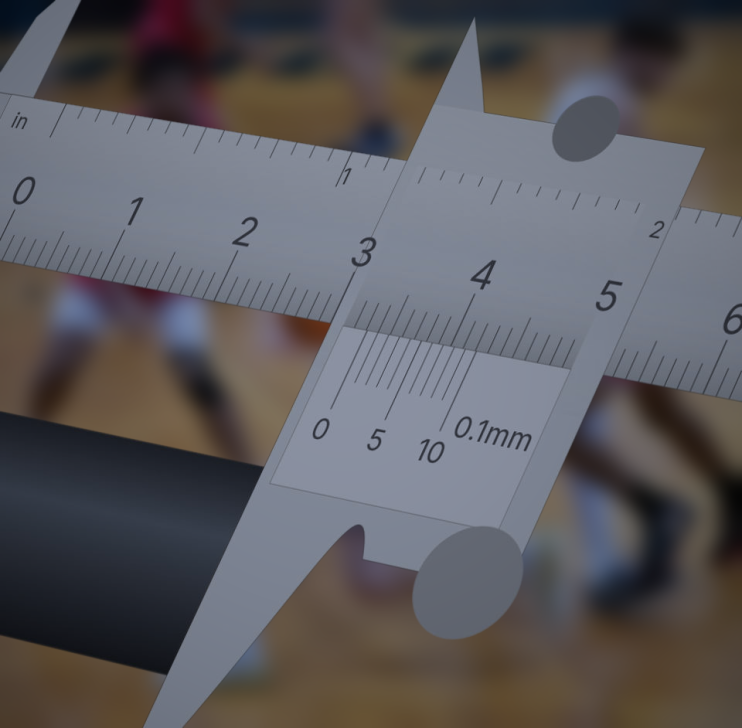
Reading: value=33.1 unit=mm
